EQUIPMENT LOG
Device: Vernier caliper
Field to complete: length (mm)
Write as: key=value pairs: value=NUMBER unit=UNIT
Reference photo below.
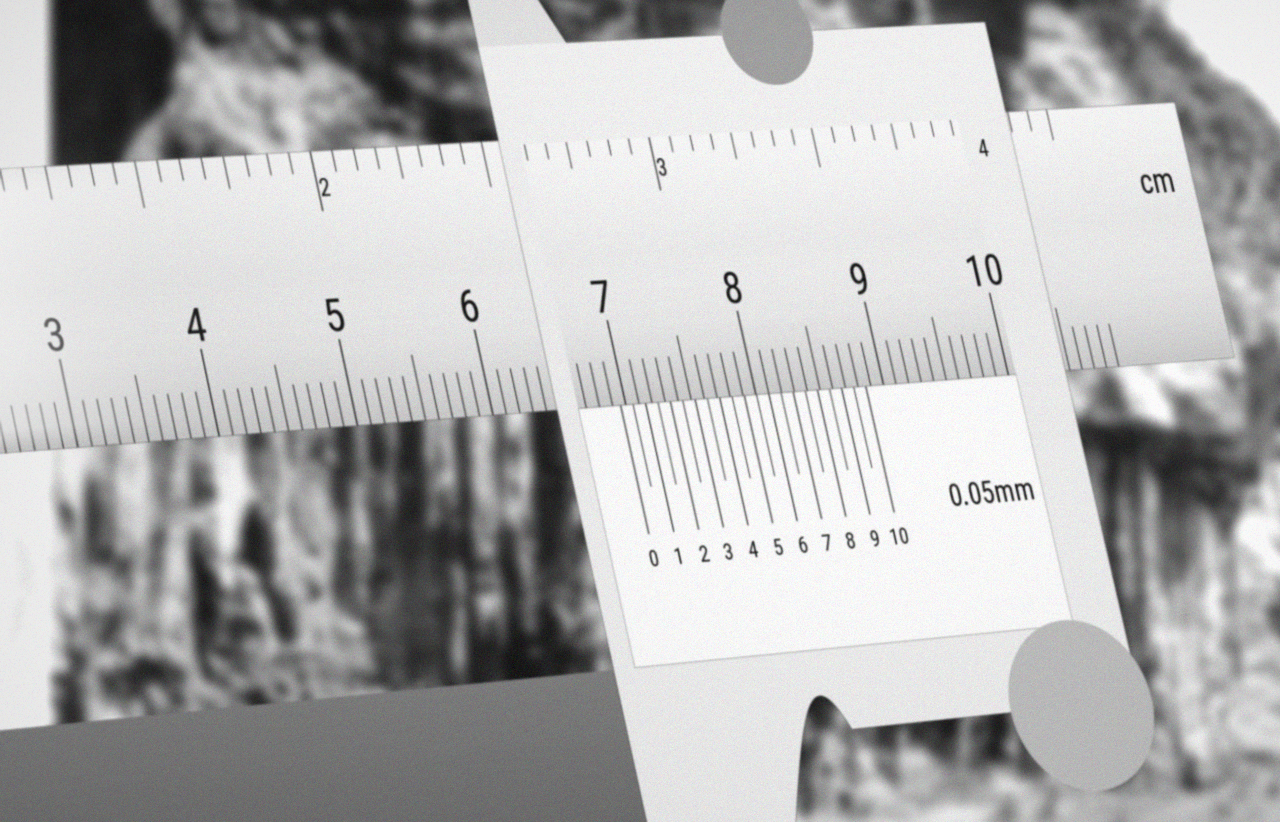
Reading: value=69.6 unit=mm
